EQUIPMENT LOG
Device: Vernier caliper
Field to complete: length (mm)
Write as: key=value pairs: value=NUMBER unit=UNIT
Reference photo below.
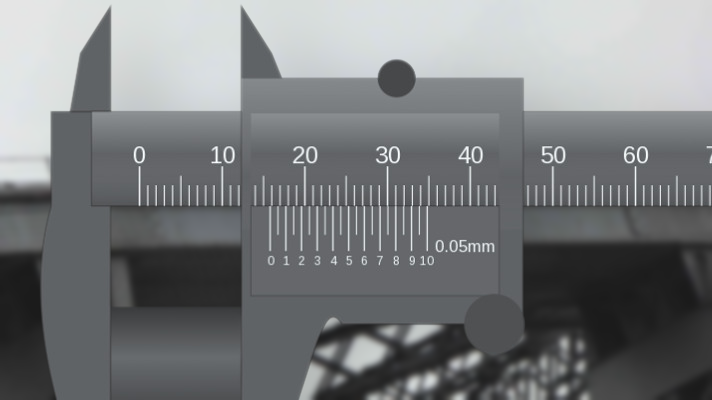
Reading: value=15.8 unit=mm
